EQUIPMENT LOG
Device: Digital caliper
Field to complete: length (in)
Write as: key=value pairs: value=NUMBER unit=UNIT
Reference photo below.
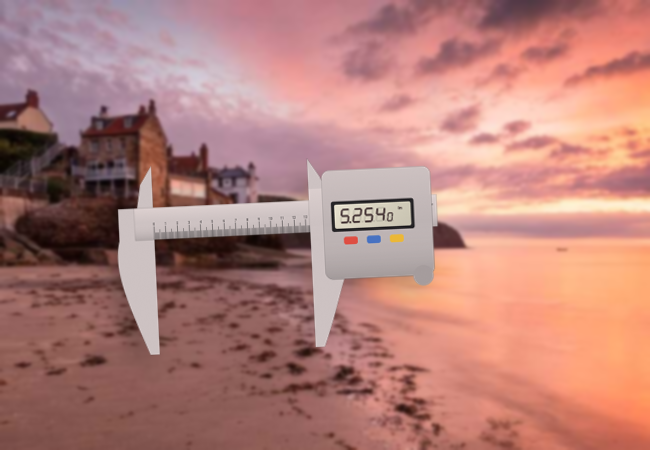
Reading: value=5.2540 unit=in
